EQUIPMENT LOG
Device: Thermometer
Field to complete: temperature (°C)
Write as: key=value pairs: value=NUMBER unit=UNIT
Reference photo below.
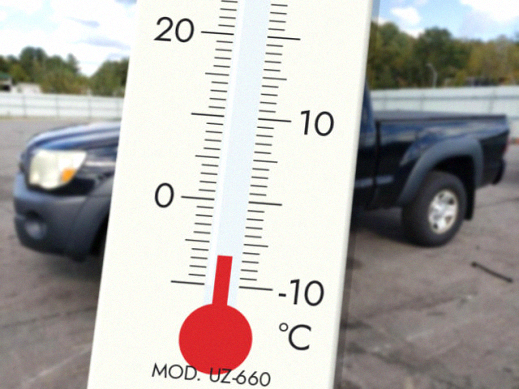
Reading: value=-6.5 unit=°C
